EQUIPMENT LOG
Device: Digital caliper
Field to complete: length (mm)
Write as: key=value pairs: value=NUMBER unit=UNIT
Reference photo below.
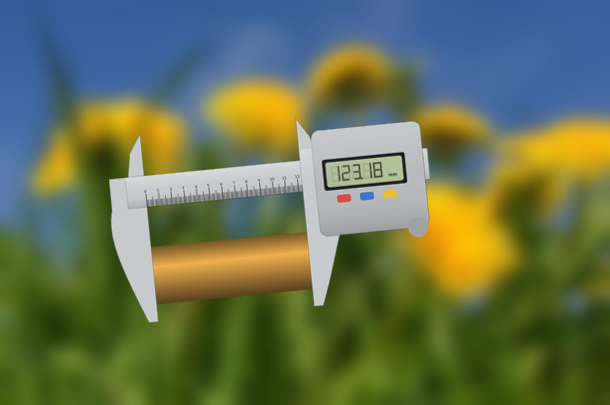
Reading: value=123.18 unit=mm
